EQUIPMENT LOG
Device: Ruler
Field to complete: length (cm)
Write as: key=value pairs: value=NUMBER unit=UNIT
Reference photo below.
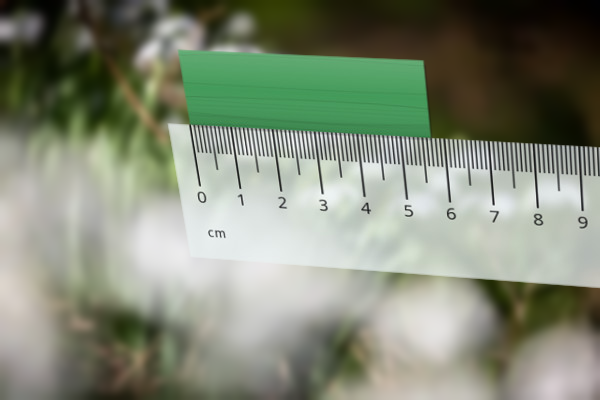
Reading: value=5.7 unit=cm
